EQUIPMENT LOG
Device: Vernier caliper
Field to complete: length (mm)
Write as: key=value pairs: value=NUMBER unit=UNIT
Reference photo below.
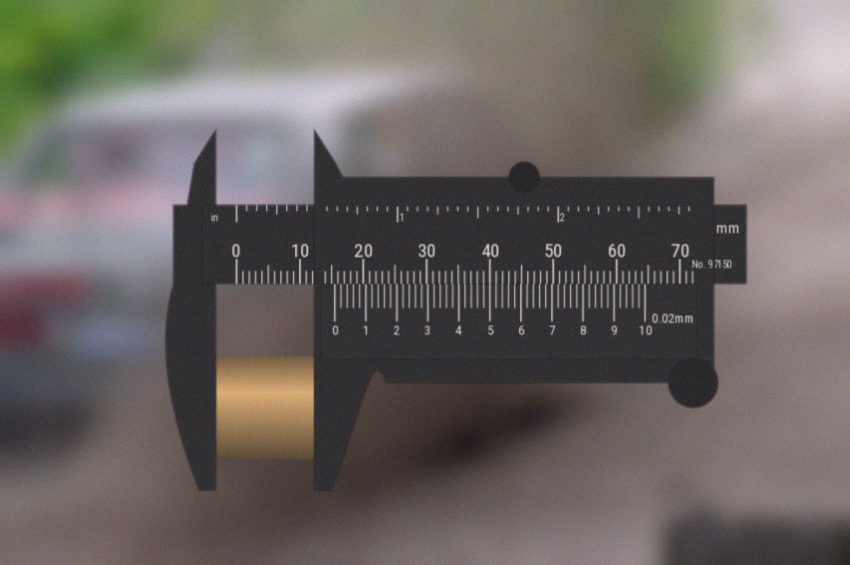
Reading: value=15.5 unit=mm
